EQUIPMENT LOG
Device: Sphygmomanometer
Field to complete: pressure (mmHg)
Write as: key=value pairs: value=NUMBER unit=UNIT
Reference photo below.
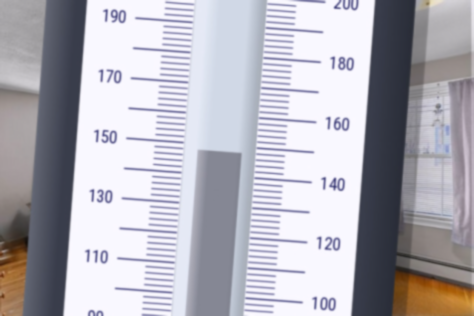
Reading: value=148 unit=mmHg
